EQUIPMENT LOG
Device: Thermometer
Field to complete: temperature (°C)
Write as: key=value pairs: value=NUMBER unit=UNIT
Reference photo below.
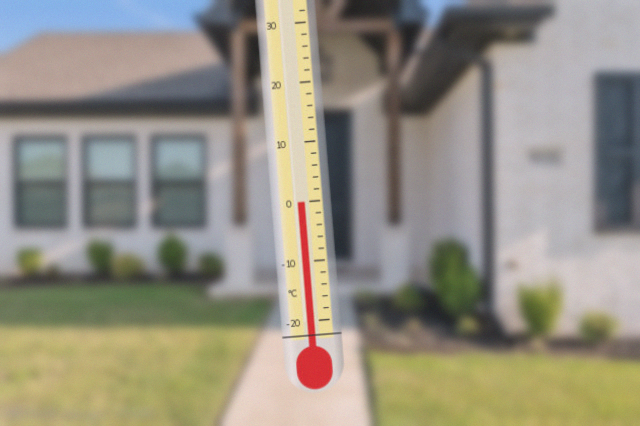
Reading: value=0 unit=°C
